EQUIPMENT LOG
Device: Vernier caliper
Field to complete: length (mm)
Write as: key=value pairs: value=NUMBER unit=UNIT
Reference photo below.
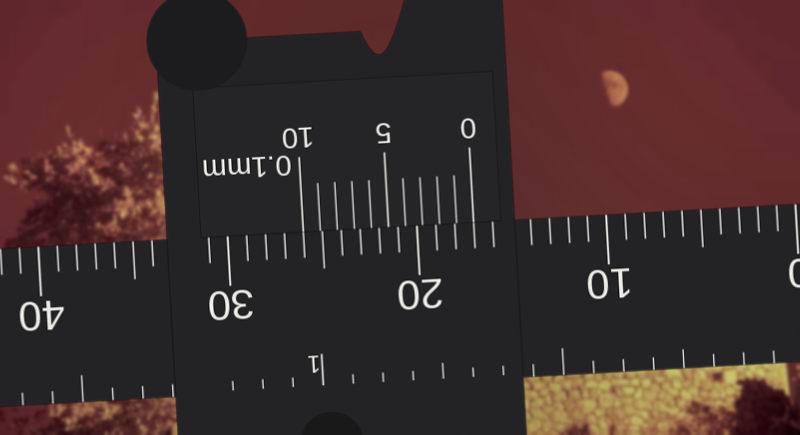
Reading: value=17.0 unit=mm
